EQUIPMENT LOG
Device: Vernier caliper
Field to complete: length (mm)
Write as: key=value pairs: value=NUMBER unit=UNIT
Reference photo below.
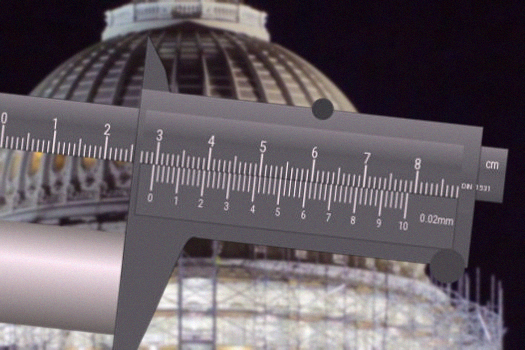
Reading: value=29.5 unit=mm
